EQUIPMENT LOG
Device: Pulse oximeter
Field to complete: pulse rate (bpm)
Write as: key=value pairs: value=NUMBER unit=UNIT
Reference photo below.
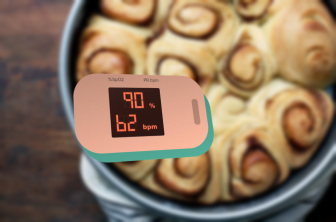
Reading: value=62 unit=bpm
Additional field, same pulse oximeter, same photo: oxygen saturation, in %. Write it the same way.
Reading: value=90 unit=%
